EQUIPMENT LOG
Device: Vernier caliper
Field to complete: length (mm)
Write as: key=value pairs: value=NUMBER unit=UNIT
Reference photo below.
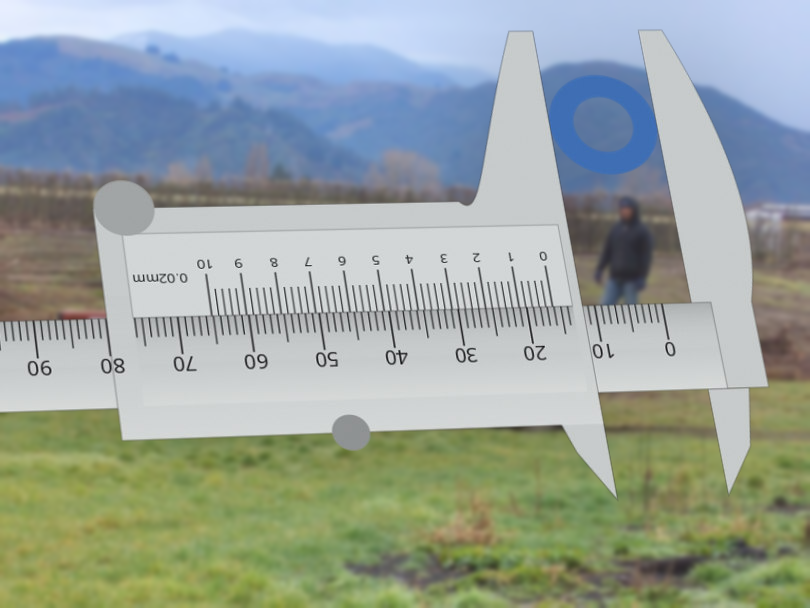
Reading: value=16.2 unit=mm
